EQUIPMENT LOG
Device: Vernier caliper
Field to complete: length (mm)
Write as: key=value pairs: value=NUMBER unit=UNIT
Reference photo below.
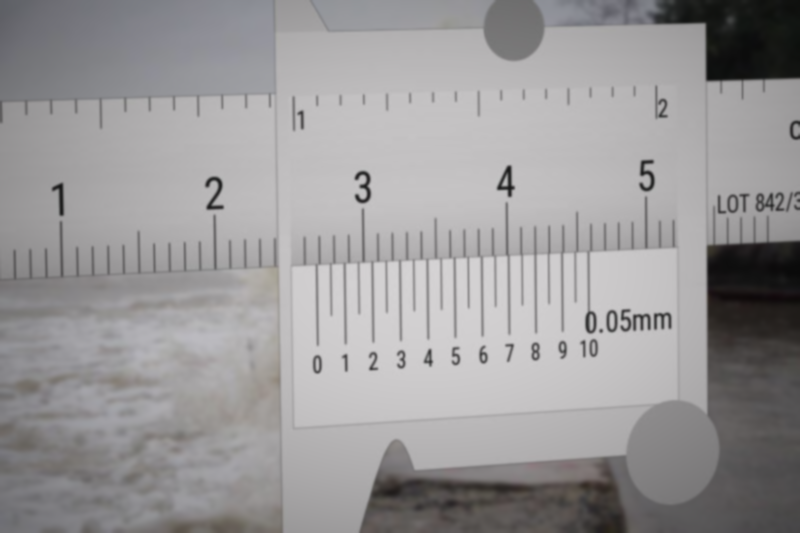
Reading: value=26.8 unit=mm
